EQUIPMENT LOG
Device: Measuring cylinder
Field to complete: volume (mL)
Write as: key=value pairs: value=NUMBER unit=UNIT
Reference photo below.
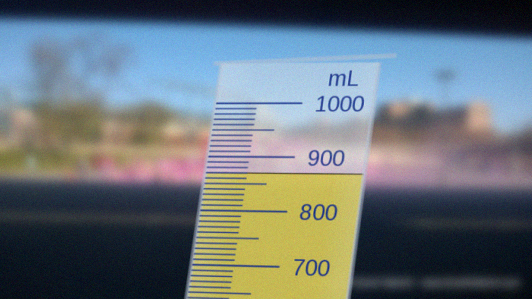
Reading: value=870 unit=mL
